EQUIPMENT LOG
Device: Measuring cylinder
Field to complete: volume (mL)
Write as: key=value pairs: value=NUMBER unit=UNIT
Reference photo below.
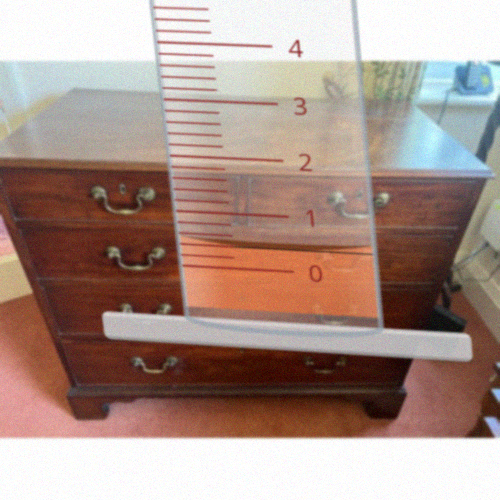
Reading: value=0.4 unit=mL
